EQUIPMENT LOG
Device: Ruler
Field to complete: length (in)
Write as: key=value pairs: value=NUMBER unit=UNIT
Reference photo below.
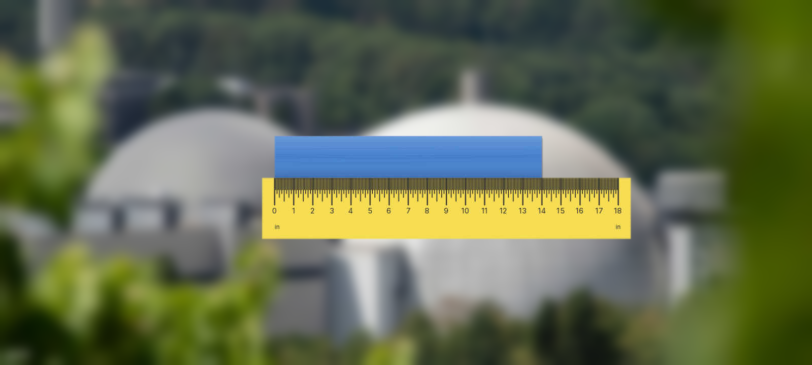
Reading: value=14 unit=in
